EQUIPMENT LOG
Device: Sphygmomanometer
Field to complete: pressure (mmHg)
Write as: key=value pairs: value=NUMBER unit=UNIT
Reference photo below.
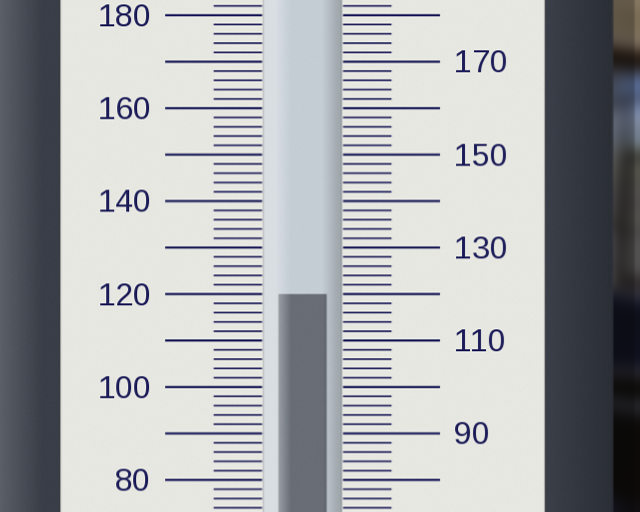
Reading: value=120 unit=mmHg
